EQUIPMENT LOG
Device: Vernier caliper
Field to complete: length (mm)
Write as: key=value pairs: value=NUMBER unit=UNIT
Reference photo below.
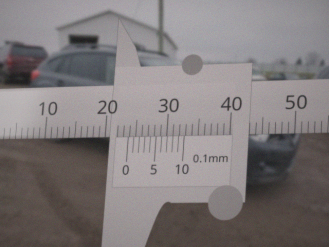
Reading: value=23.8 unit=mm
